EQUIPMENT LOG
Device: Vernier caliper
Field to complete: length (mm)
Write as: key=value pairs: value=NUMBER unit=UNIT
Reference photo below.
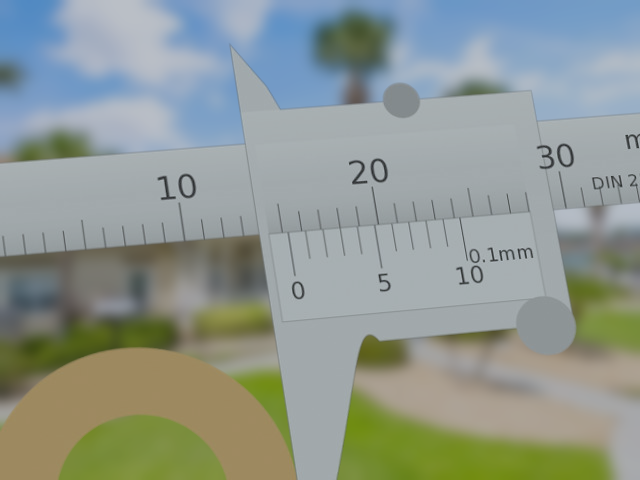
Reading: value=15.3 unit=mm
